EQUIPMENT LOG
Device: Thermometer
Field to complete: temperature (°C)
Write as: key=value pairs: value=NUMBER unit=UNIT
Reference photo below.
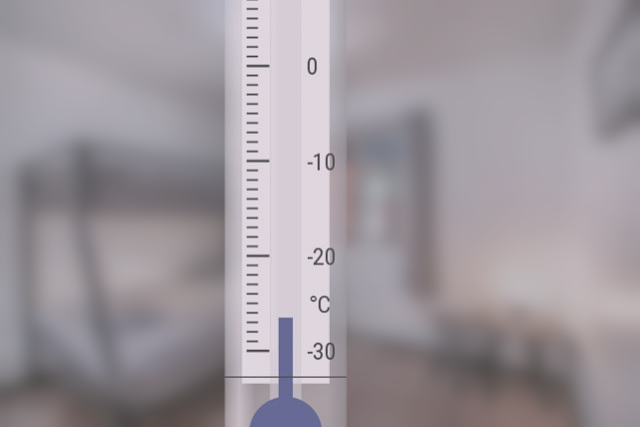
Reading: value=-26.5 unit=°C
